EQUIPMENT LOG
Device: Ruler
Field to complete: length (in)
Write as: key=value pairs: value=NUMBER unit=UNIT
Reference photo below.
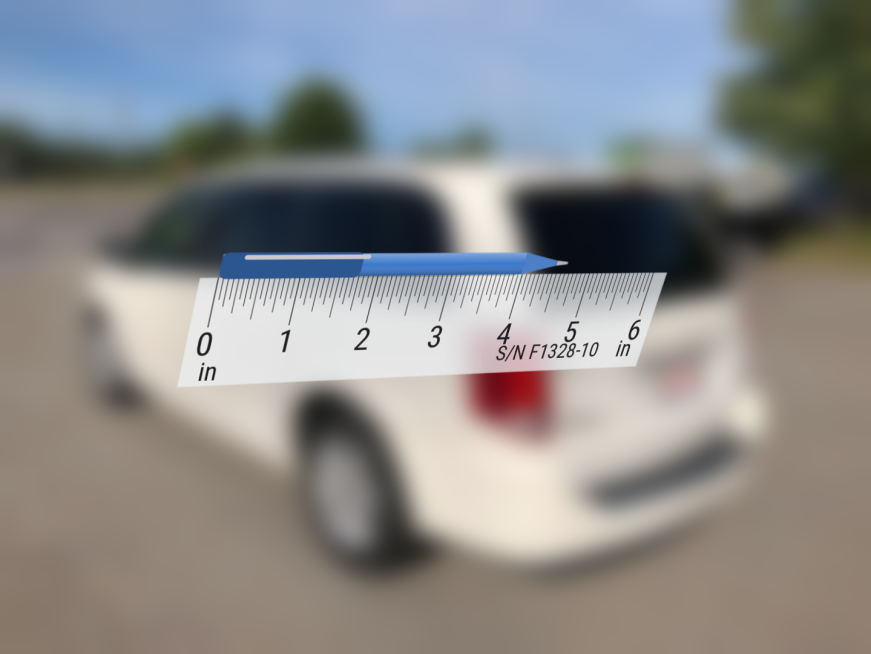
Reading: value=4.625 unit=in
